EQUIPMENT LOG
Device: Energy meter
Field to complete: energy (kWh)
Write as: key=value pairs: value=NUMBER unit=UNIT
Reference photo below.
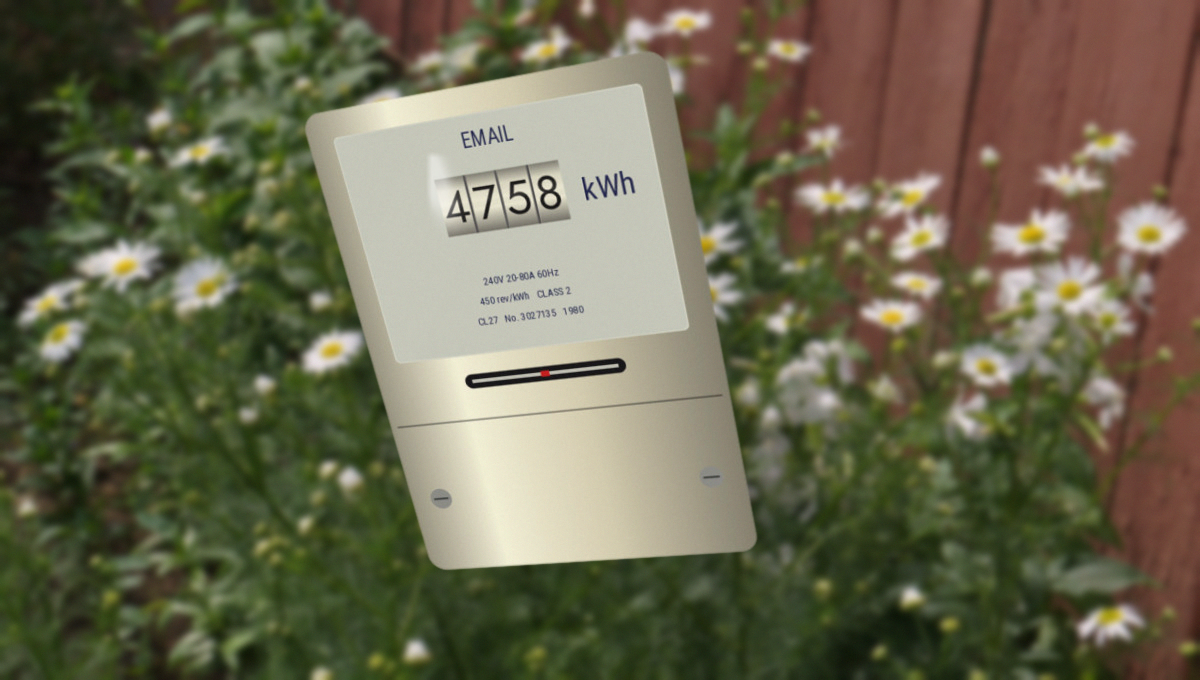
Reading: value=4758 unit=kWh
